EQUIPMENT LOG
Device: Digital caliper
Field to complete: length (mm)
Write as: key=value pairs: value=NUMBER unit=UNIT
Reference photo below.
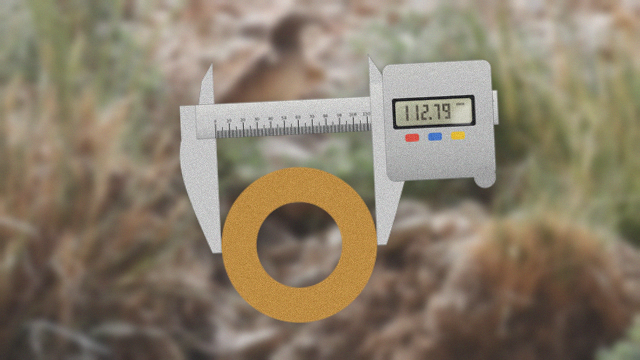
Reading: value=112.79 unit=mm
